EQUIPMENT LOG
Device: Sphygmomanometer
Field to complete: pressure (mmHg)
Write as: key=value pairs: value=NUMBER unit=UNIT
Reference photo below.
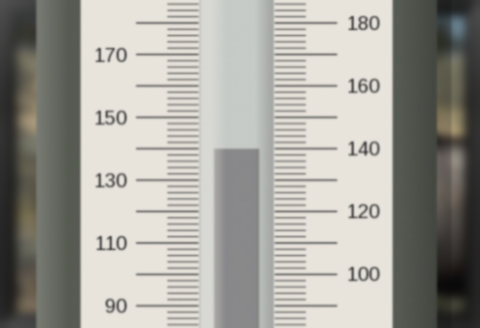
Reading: value=140 unit=mmHg
